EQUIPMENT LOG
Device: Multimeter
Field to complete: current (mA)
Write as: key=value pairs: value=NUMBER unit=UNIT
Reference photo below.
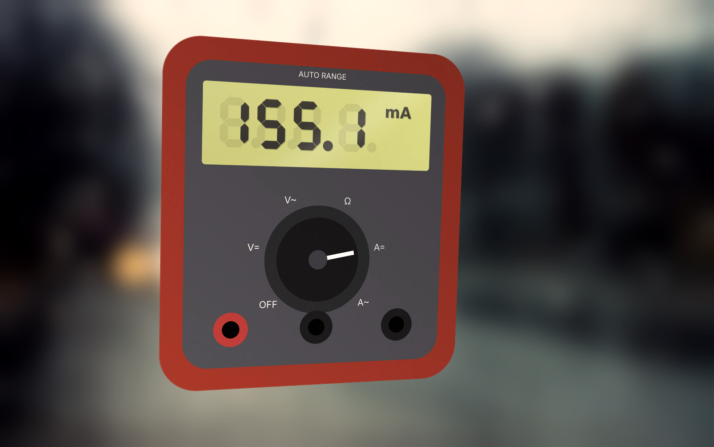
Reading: value=155.1 unit=mA
